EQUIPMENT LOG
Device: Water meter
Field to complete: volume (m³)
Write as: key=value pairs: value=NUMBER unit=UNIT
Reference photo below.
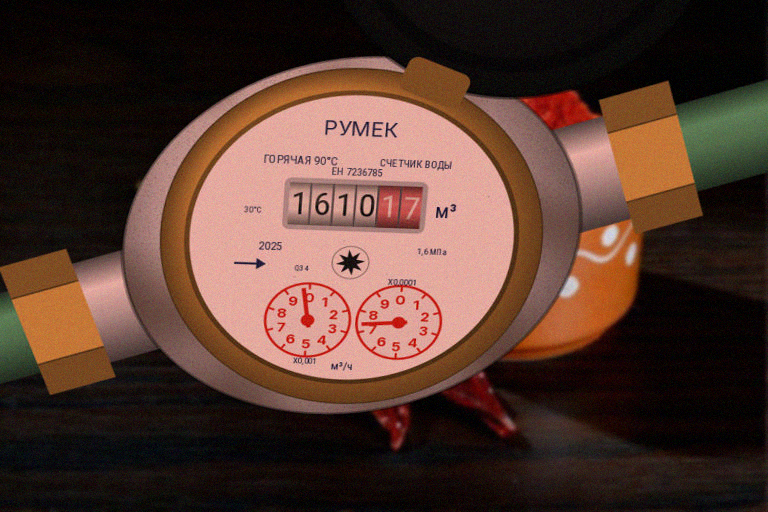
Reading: value=1610.1697 unit=m³
